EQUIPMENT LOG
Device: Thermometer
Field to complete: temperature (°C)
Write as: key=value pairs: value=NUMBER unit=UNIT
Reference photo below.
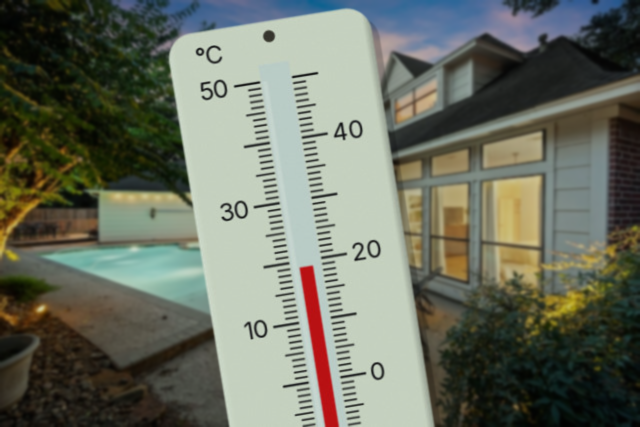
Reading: value=19 unit=°C
